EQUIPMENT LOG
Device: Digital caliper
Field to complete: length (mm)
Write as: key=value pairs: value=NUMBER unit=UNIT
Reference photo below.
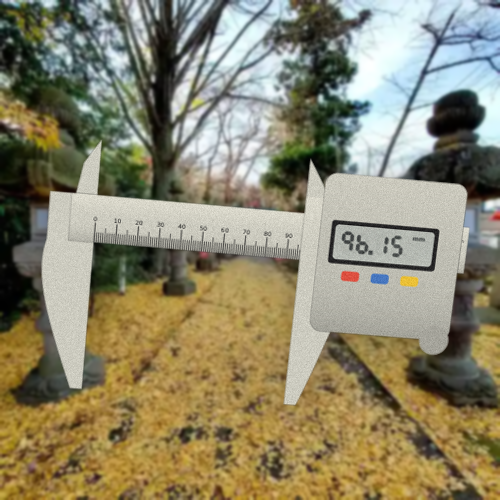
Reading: value=96.15 unit=mm
